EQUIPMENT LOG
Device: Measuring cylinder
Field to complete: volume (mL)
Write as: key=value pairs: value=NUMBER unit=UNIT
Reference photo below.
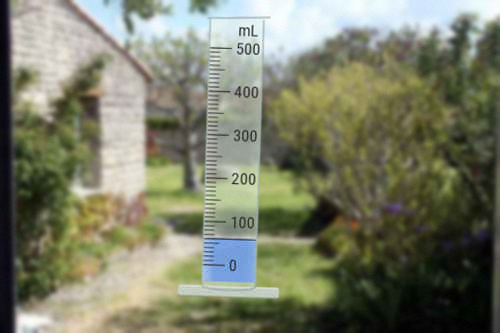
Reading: value=60 unit=mL
